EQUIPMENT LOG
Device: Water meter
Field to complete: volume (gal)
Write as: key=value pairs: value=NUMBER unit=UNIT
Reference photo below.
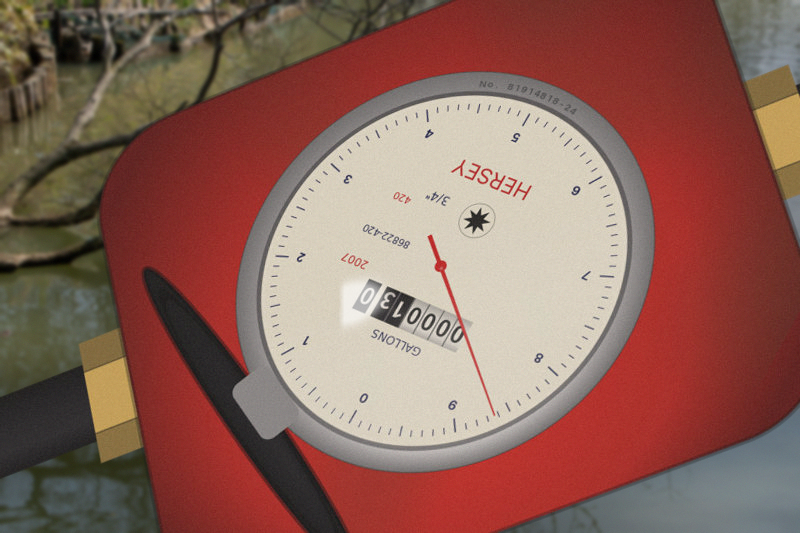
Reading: value=128.6 unit=gal
